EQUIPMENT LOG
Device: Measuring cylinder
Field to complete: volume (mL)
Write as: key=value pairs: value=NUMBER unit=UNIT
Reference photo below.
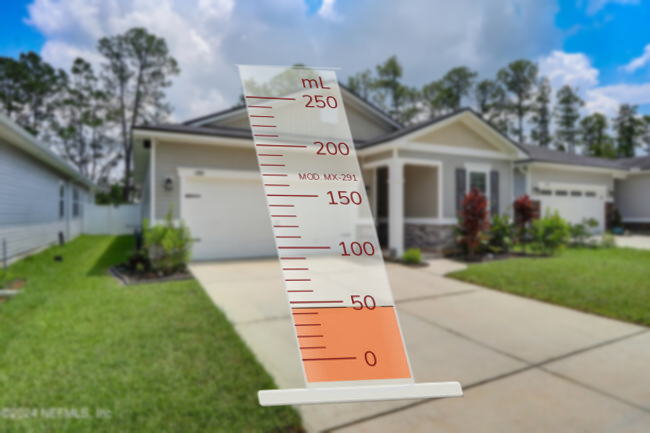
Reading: value=45 unit=mL
